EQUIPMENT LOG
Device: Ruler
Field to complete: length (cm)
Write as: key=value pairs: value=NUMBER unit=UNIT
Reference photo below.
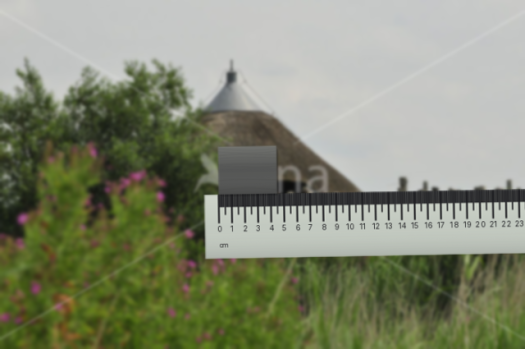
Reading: value=4.5 unit=cm
